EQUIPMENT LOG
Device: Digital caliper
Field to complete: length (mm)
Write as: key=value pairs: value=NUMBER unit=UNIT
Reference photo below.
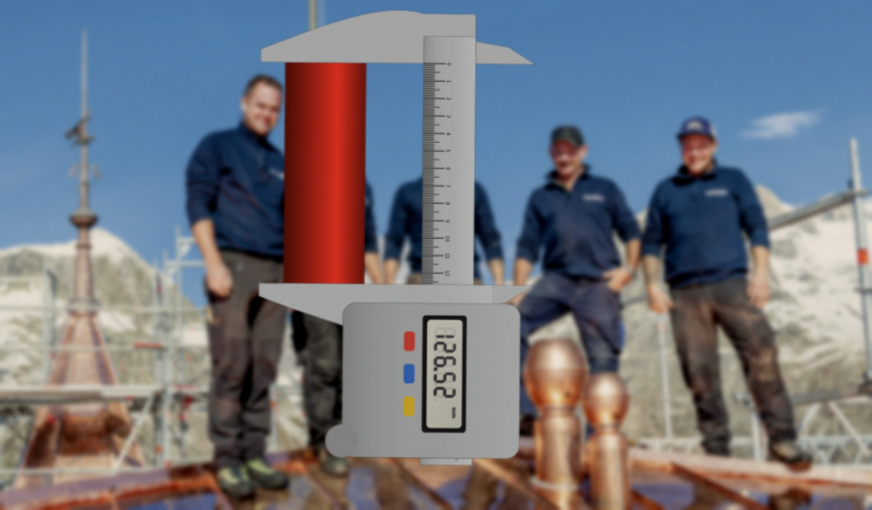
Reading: value=126.52 unit=mm
